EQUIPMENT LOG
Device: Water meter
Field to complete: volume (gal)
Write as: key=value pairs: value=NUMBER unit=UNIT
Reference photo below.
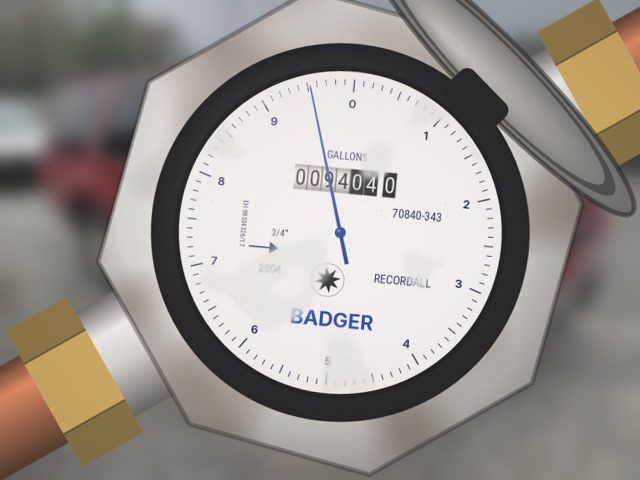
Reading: value=94039.5 unit=gal
